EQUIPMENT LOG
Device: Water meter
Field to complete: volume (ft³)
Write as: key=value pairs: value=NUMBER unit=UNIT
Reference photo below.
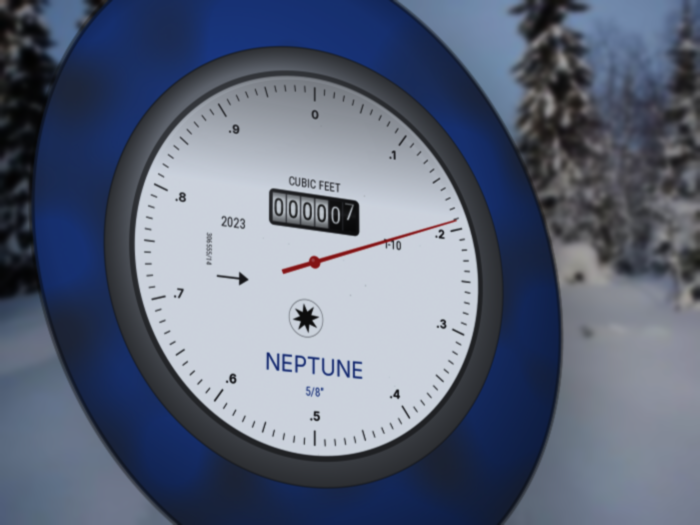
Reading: value=7.19 unit=ft³
